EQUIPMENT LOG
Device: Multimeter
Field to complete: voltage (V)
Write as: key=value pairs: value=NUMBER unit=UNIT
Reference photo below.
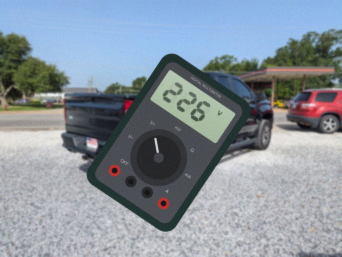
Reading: value=226 unit=V
